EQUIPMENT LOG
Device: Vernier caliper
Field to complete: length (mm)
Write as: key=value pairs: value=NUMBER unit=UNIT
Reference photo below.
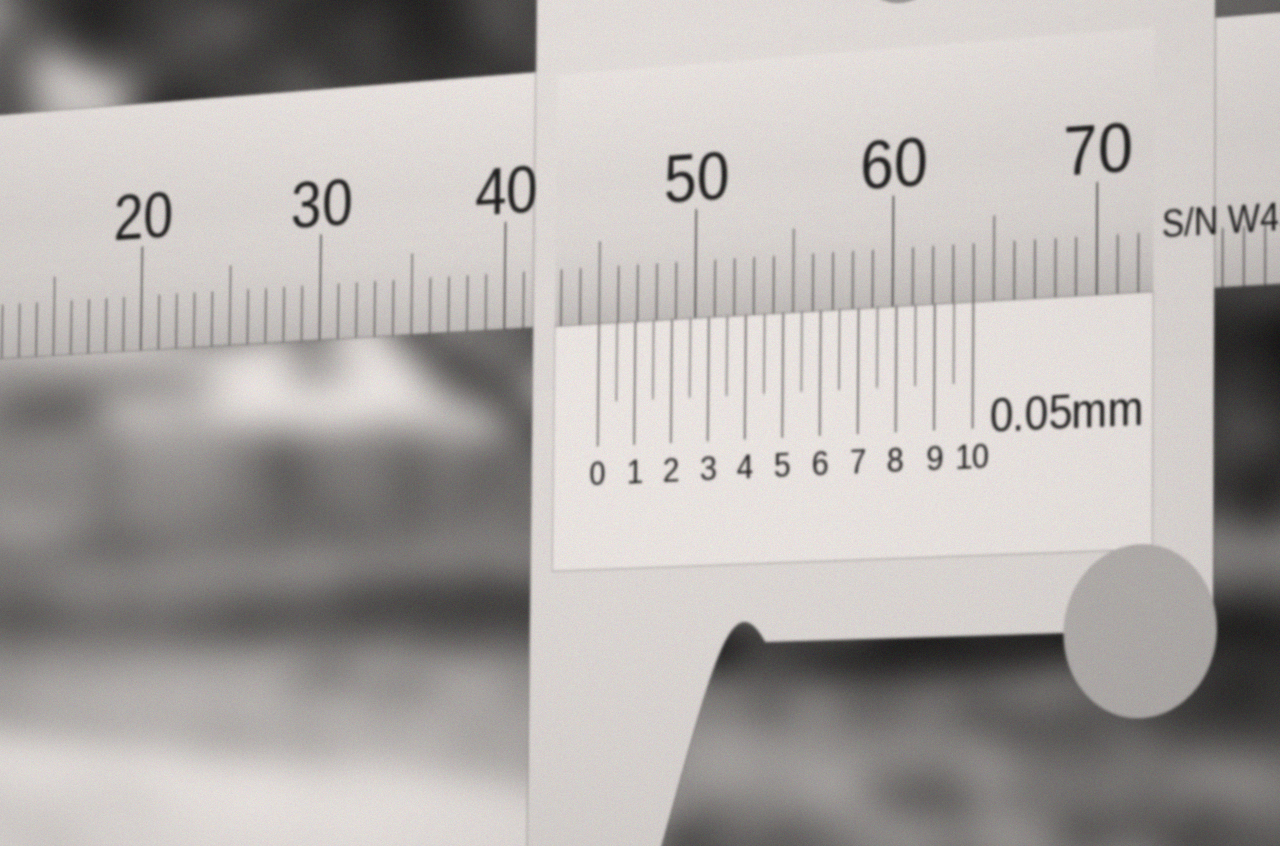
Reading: value=45.0 unit=mm
